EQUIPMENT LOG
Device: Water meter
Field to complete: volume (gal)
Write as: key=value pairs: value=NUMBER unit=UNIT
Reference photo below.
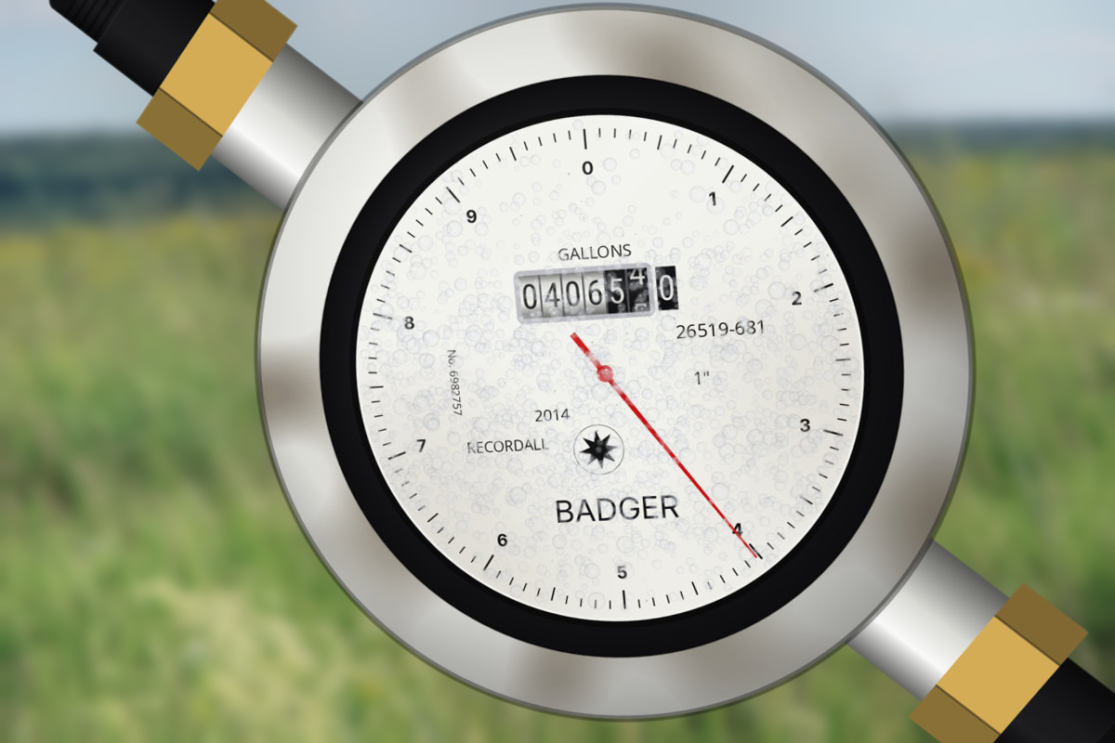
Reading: value=406544.0 unit=gal
